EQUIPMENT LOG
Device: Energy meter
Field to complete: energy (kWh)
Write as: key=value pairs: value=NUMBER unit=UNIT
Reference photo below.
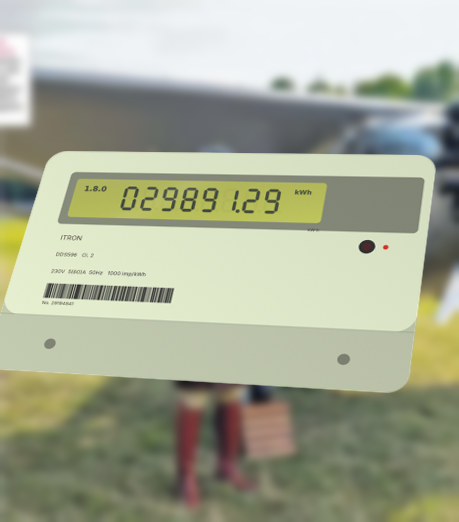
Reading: value=29891.29 unit=kWh
